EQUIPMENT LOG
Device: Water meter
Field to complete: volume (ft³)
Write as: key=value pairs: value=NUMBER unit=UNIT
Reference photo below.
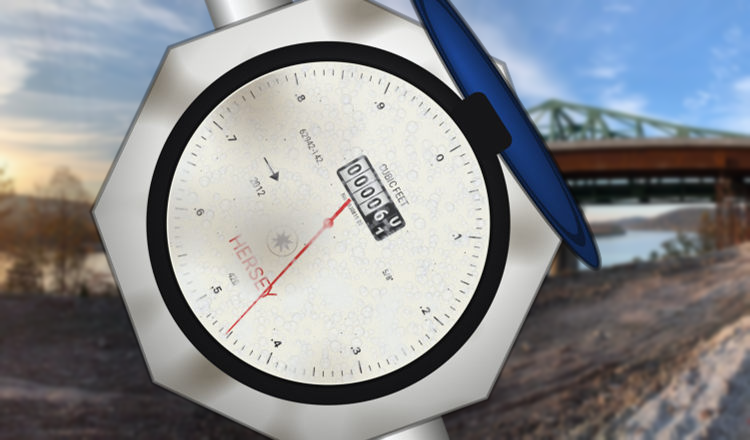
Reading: value=60.45 unit=ft³
